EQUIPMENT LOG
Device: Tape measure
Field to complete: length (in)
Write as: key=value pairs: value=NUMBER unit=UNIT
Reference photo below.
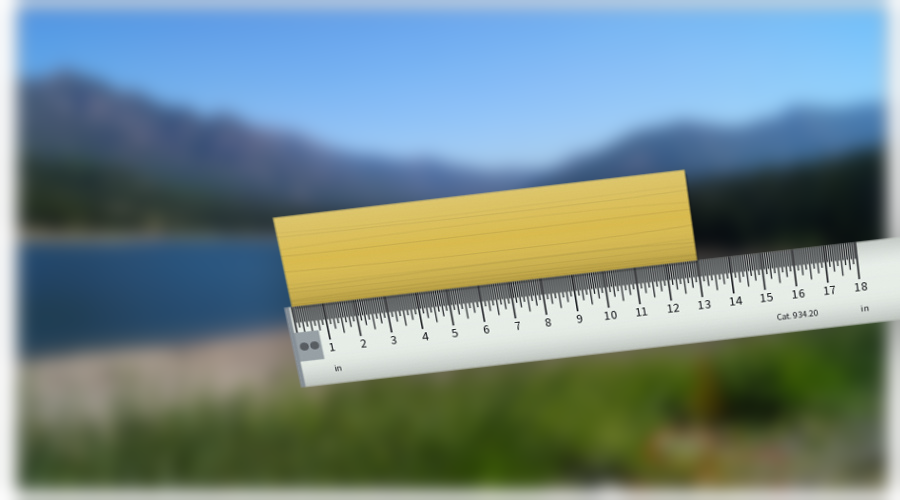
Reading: value=13 unit=in
